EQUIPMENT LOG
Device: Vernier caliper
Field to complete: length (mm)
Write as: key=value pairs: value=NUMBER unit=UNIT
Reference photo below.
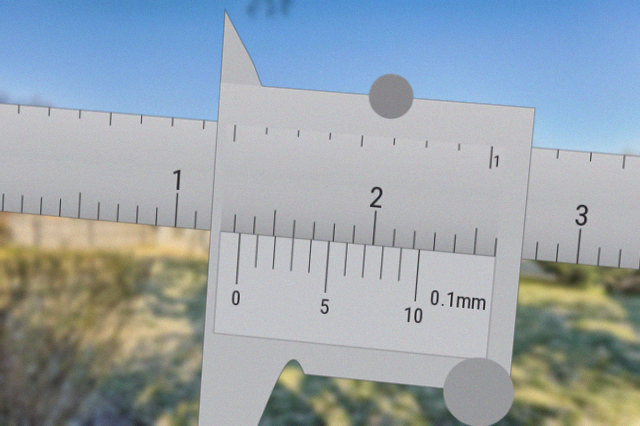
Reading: value=13.3 unit=mm
